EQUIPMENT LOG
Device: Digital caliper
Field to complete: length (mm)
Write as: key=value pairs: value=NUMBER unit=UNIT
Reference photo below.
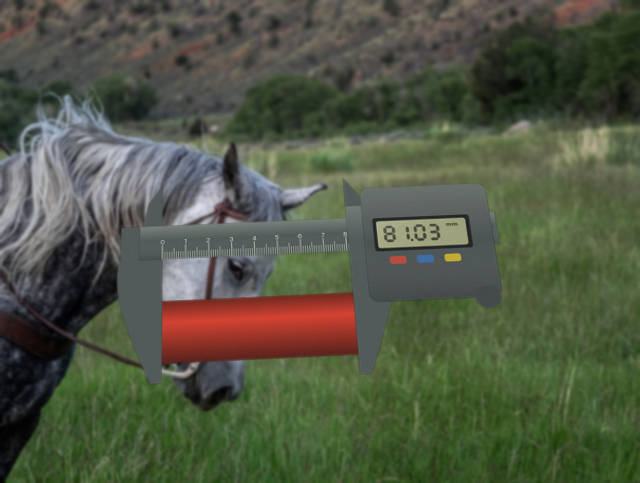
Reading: value=81.03 unit=mm
